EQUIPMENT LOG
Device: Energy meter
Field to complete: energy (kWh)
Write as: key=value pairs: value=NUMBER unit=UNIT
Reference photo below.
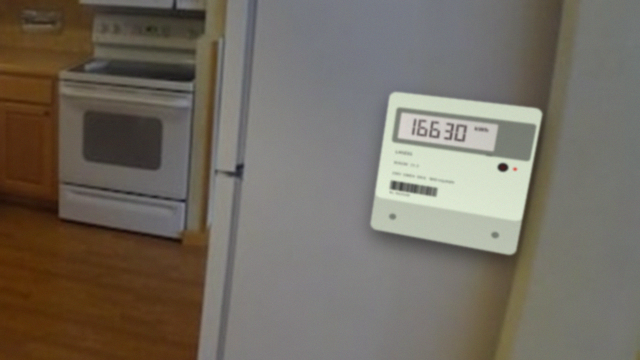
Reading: value=16630 unit=kWh
